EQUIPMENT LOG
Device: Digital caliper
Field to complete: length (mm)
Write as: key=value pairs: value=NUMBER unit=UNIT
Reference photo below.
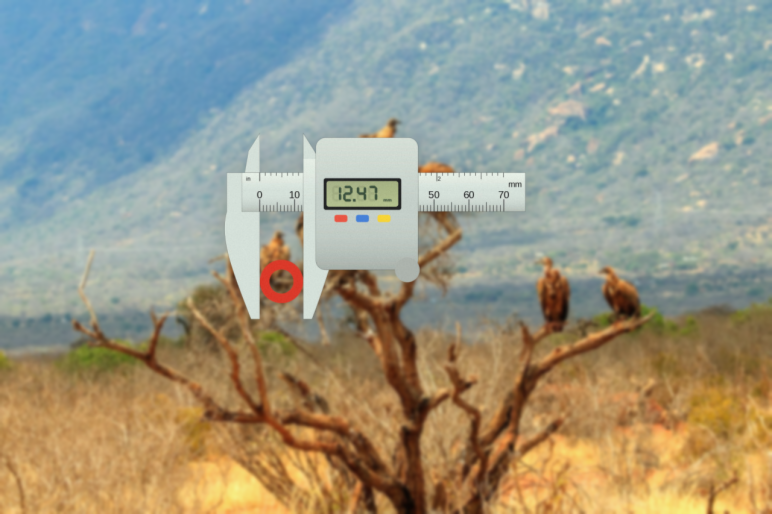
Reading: value=12.47 unit=mm
